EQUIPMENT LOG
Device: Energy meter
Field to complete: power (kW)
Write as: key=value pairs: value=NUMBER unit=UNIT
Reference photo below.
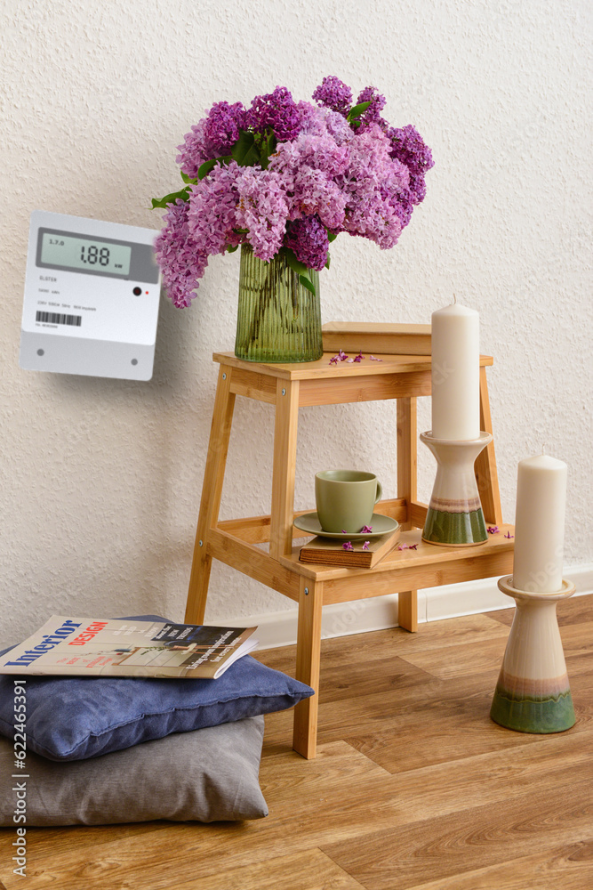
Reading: value=1.88 unit=kW
